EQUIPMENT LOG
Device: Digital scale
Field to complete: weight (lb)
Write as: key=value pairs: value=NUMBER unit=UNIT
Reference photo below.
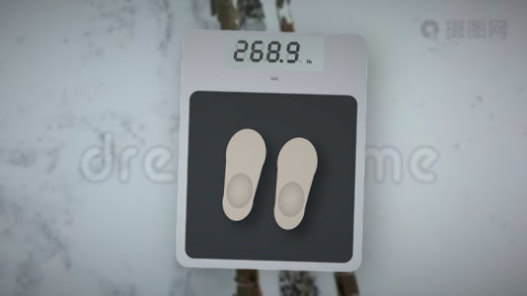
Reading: value=268.9 unit=lb
